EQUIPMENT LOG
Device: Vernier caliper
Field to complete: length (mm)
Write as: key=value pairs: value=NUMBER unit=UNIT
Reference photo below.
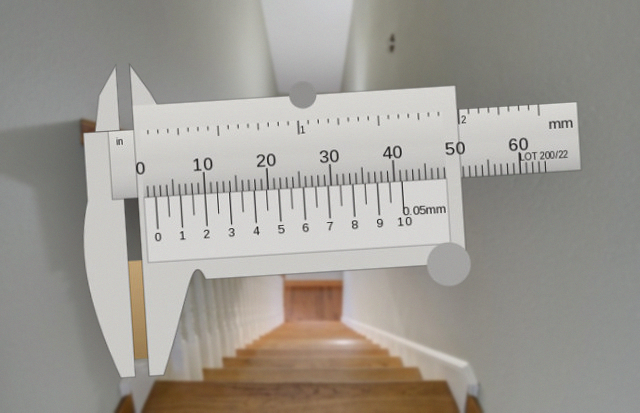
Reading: value=2.2 unit=mm
